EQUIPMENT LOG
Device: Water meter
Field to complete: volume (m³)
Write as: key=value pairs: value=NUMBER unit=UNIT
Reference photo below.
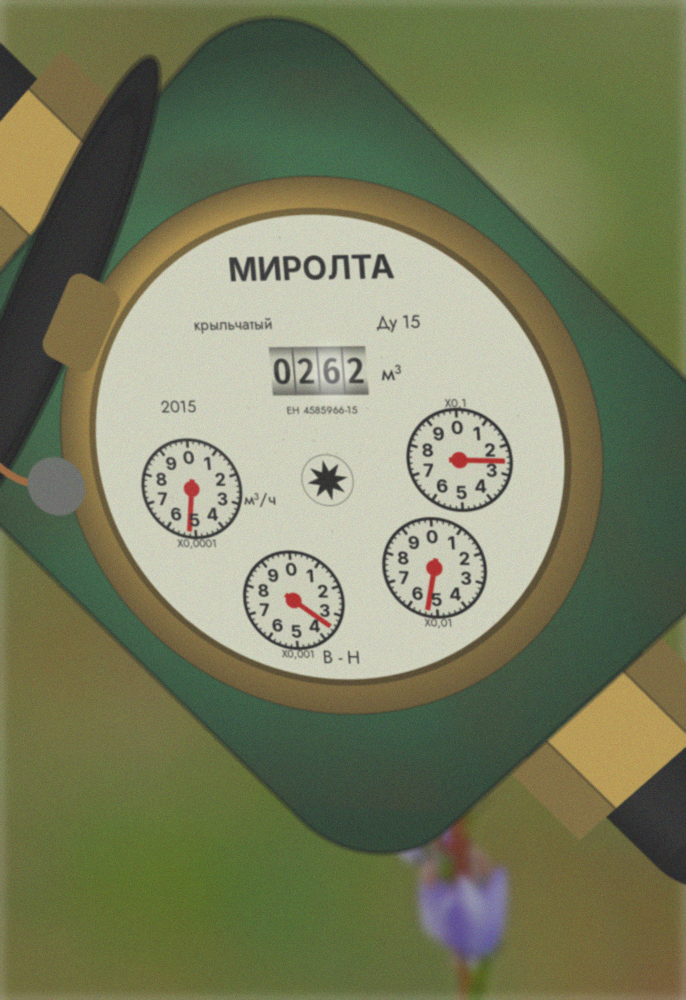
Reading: value=262.2535 unit=m³
